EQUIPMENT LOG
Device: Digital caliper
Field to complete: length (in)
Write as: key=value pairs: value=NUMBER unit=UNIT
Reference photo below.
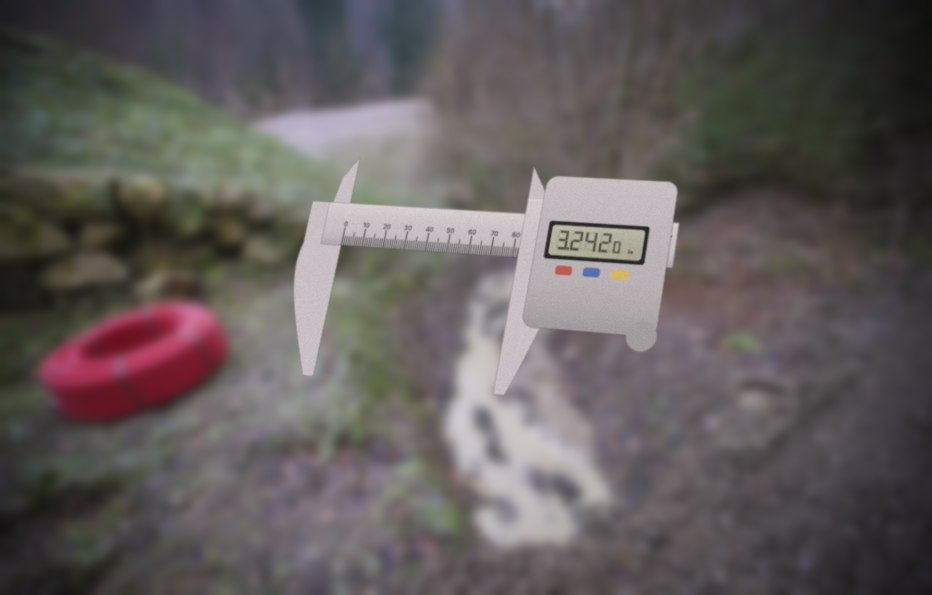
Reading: value=3.2420 unit=in
